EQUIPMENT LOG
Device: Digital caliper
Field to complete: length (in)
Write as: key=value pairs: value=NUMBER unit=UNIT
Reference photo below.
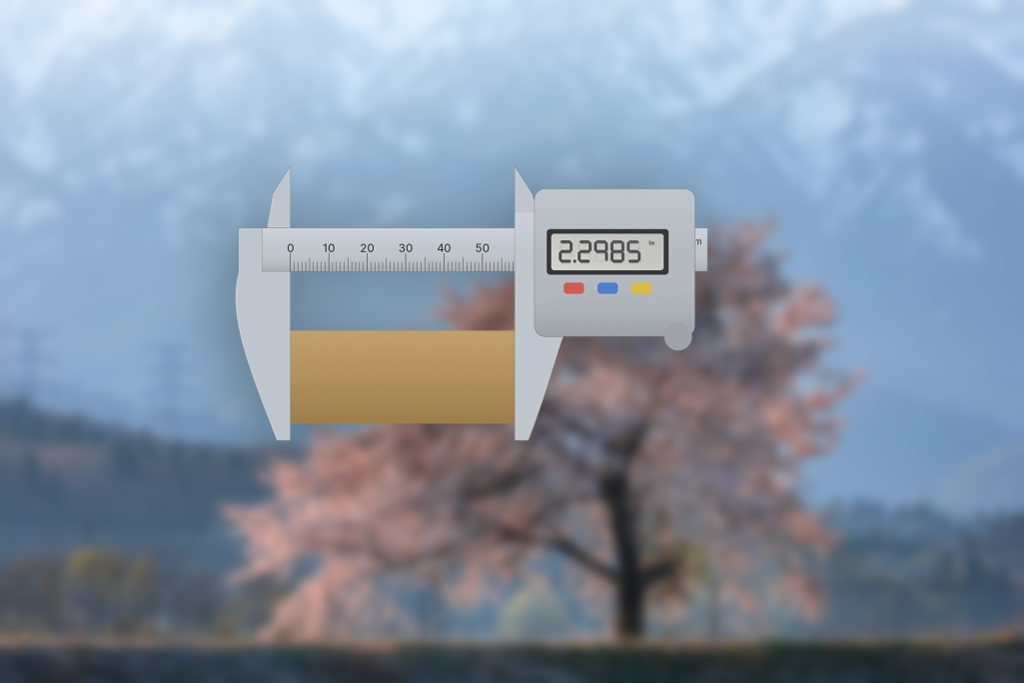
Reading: value=2.2985 unit=in
